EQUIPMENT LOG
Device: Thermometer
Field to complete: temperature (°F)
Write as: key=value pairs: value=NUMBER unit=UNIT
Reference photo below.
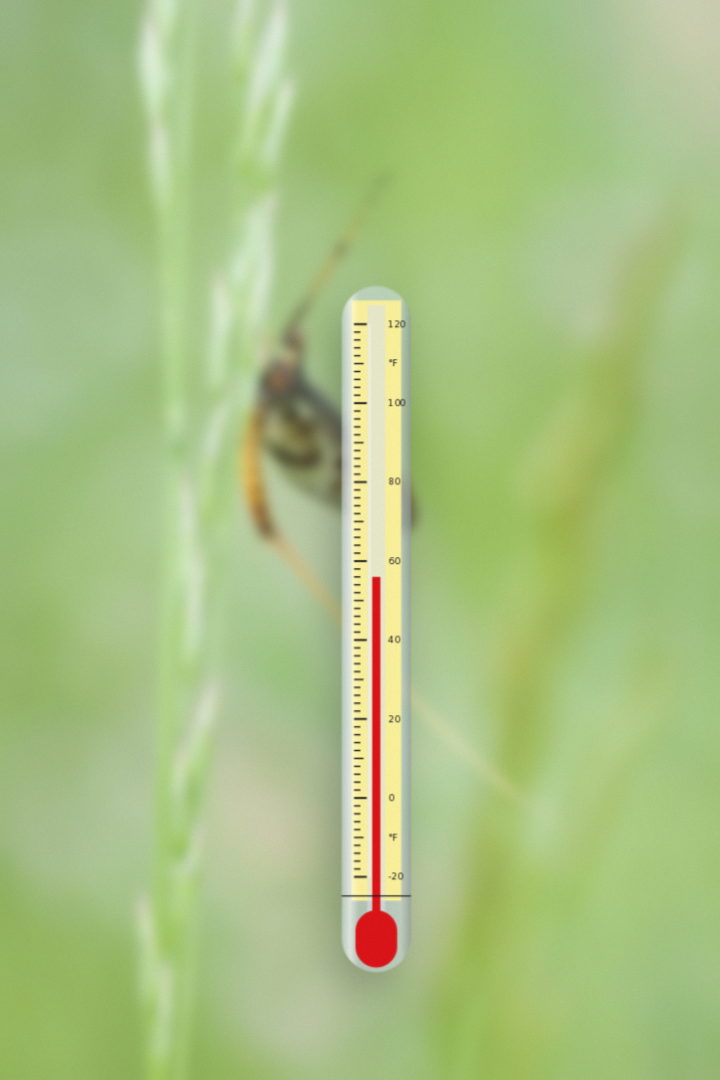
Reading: value=56 unit=°F
